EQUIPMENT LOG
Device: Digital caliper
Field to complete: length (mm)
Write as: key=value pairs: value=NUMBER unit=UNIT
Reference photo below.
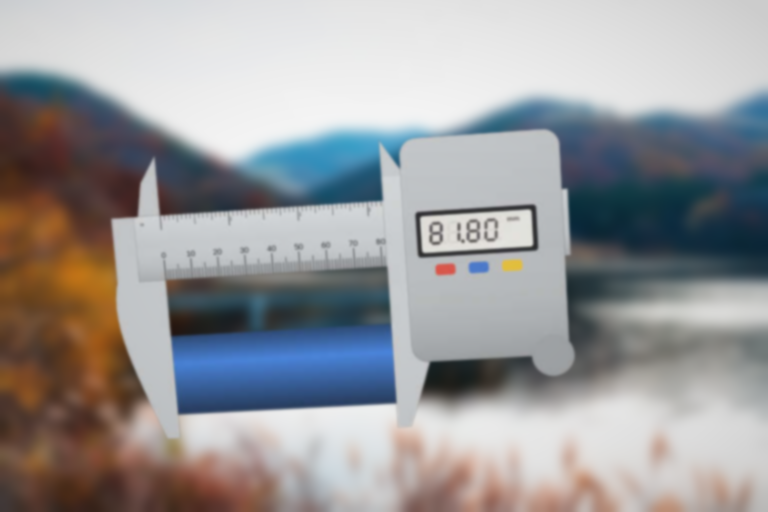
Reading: value=81.80 unit=mm
